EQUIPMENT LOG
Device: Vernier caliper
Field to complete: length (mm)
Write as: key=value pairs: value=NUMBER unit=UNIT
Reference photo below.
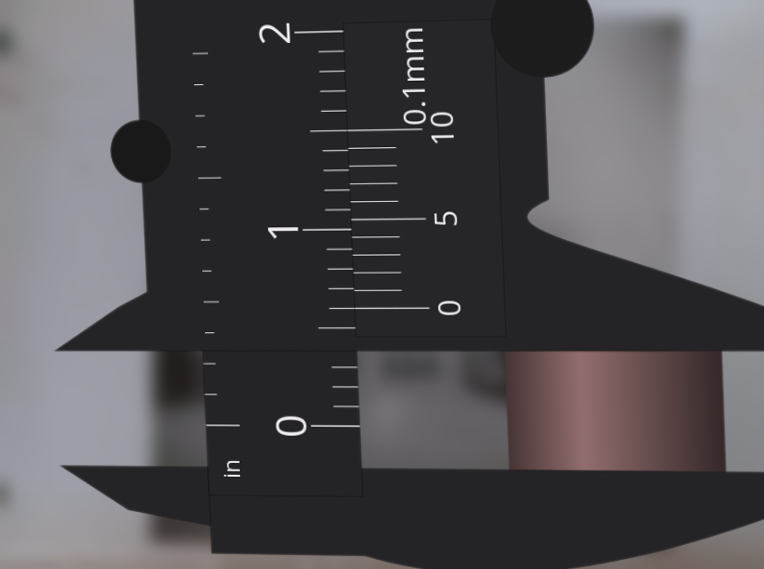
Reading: value=6.0 unit=mm
